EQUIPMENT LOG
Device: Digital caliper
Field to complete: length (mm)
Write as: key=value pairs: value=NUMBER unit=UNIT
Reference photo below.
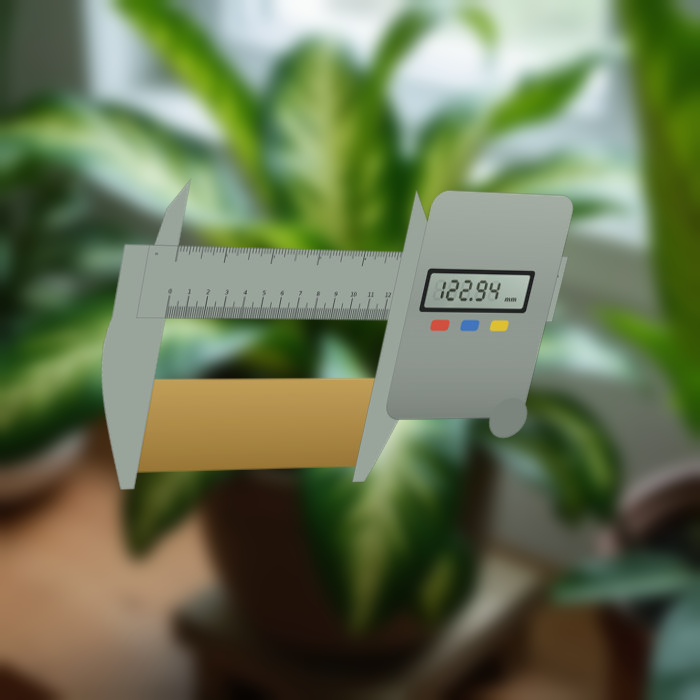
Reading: value=122.94 unit=mm
